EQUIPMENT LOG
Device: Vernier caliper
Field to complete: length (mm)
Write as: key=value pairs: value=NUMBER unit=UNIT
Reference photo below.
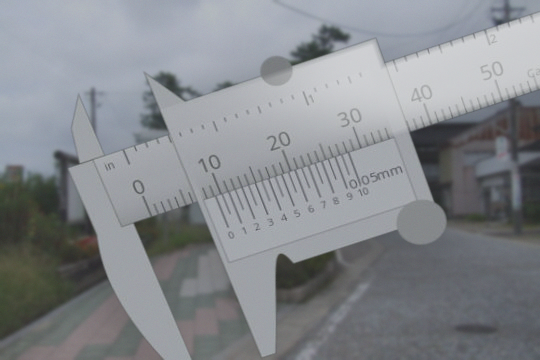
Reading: value=9.2 unit=mm
